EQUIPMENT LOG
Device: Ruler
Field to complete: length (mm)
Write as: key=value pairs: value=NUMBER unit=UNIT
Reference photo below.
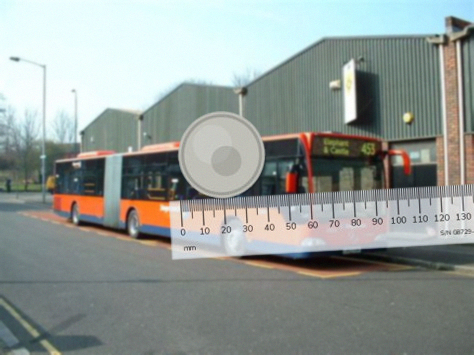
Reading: value=40 unit=mm
